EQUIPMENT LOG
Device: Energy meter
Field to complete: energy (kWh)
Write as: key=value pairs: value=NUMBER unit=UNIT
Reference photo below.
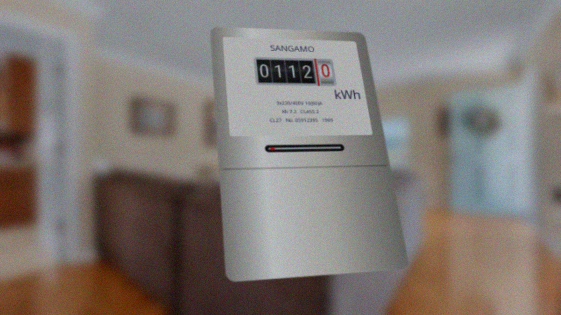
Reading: value=112.0 unit=kWh
